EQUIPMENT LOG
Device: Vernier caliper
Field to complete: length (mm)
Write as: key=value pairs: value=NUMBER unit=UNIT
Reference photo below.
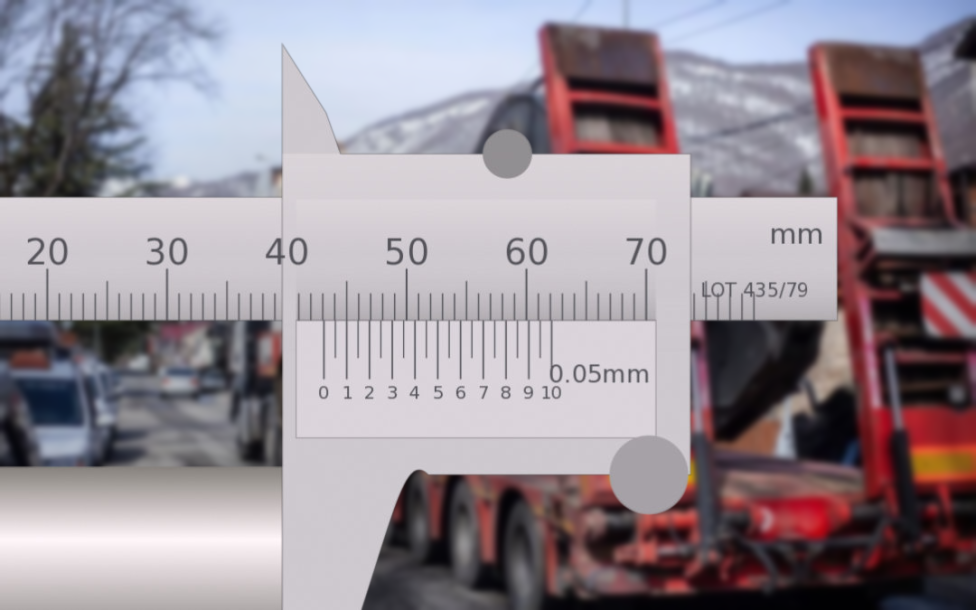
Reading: value=43.1 unit=mm
